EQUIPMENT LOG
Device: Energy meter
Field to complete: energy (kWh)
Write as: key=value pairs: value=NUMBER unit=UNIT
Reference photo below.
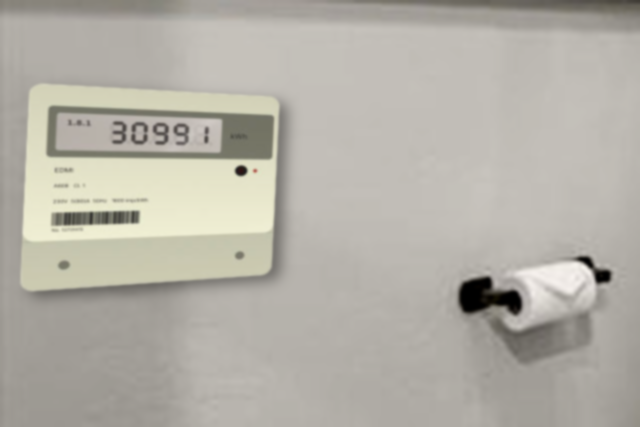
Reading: value=30991 unit=kWh
